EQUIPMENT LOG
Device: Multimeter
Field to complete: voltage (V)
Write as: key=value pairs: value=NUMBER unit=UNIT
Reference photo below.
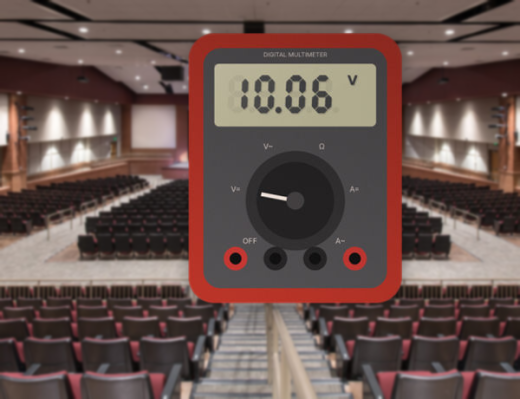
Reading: value=10.06 unit=V
